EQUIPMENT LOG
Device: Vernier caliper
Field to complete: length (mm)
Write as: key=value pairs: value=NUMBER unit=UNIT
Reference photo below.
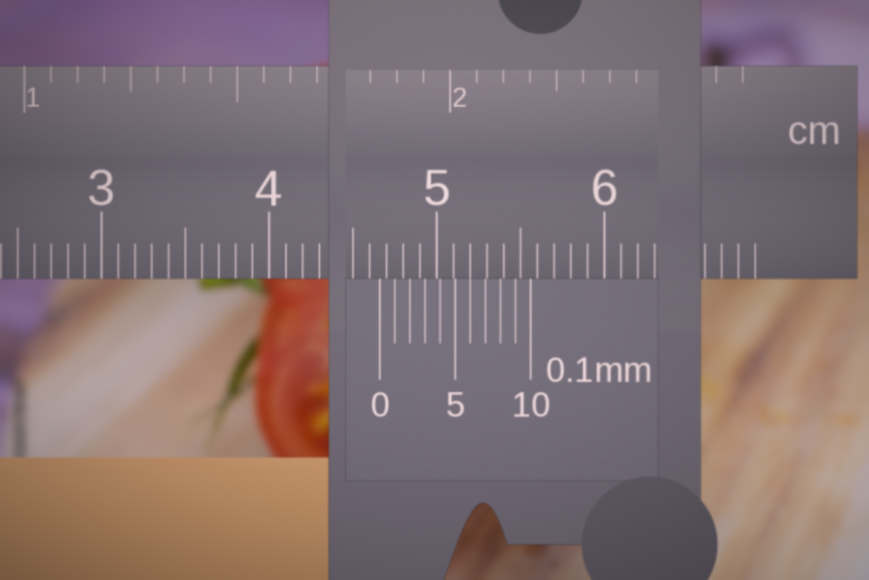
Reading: value=46.6 unit=mm
